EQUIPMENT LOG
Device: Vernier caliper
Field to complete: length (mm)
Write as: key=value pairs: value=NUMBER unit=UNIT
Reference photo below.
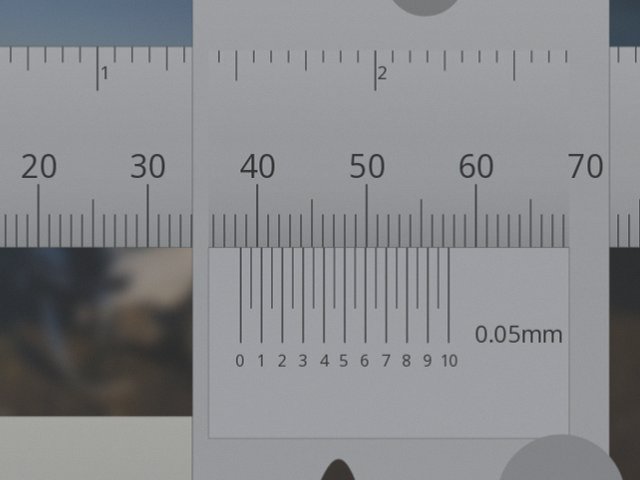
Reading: value=38.5 unit=mm
